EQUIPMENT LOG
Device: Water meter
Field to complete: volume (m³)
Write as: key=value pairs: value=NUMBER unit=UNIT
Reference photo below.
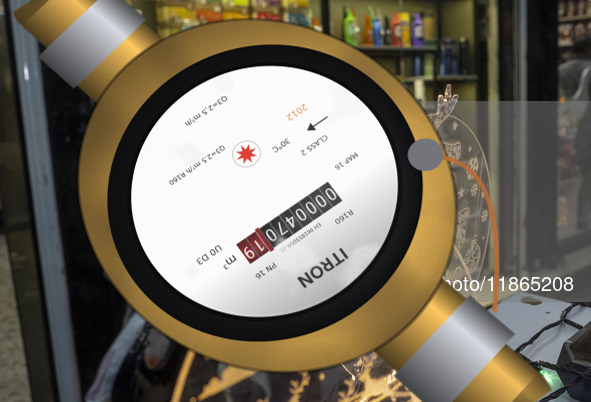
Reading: value=470.19 unit=m³
